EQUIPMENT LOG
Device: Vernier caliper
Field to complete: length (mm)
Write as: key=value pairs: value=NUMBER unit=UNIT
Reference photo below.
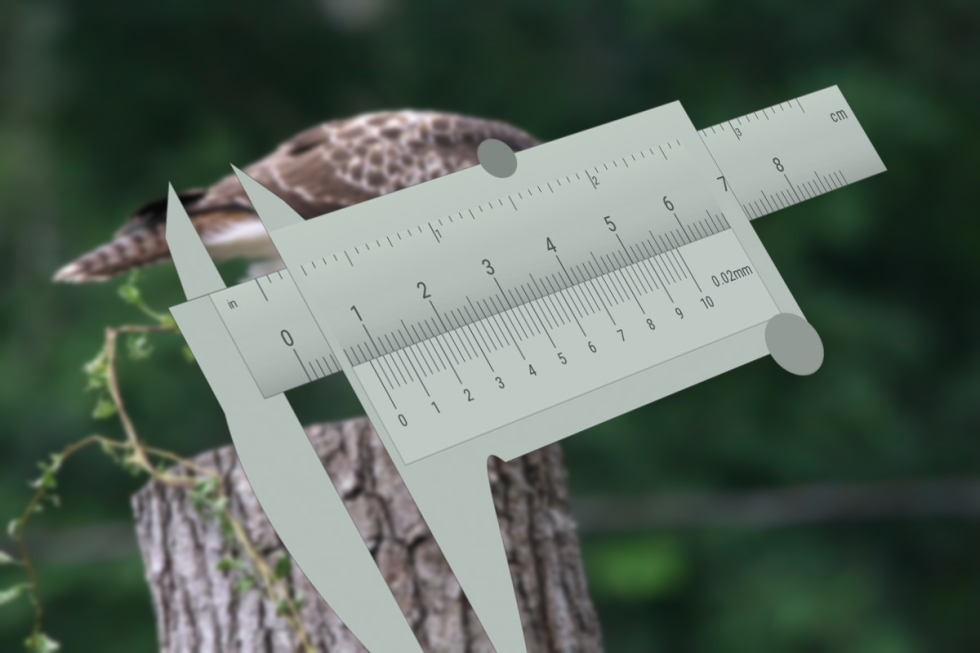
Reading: value=8.4 unit=mm
